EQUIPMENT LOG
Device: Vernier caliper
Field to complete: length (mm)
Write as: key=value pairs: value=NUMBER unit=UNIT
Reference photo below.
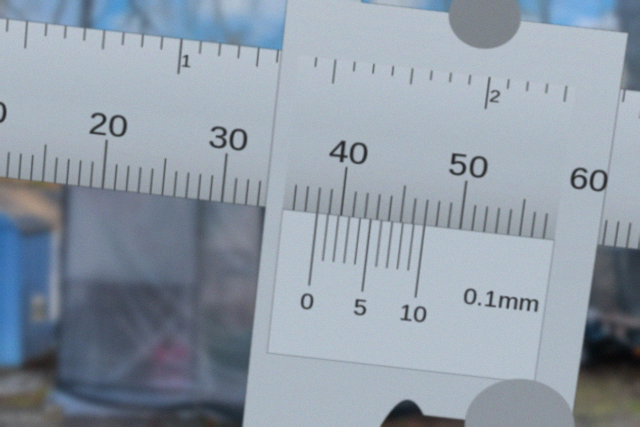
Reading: value=38.0 unit=mm
